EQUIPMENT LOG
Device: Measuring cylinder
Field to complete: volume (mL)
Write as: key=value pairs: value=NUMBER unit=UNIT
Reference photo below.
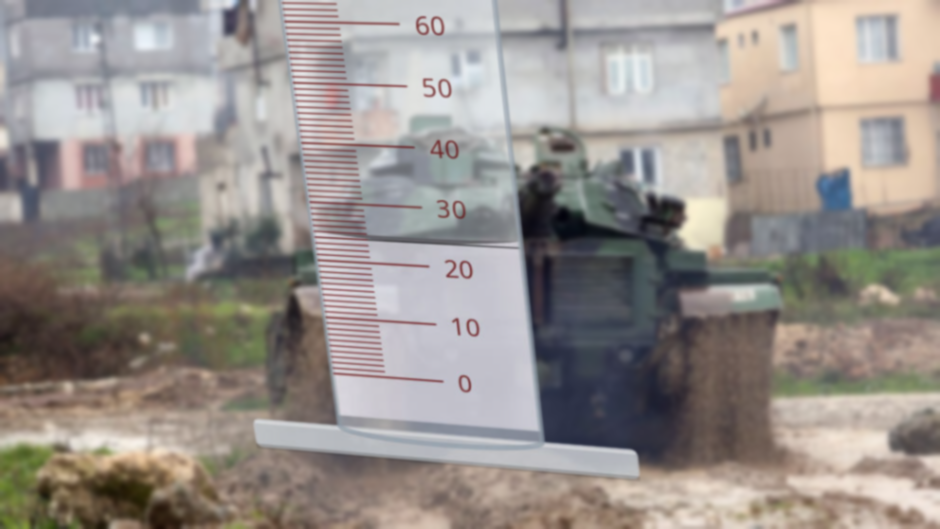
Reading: value=24 unit=mL
